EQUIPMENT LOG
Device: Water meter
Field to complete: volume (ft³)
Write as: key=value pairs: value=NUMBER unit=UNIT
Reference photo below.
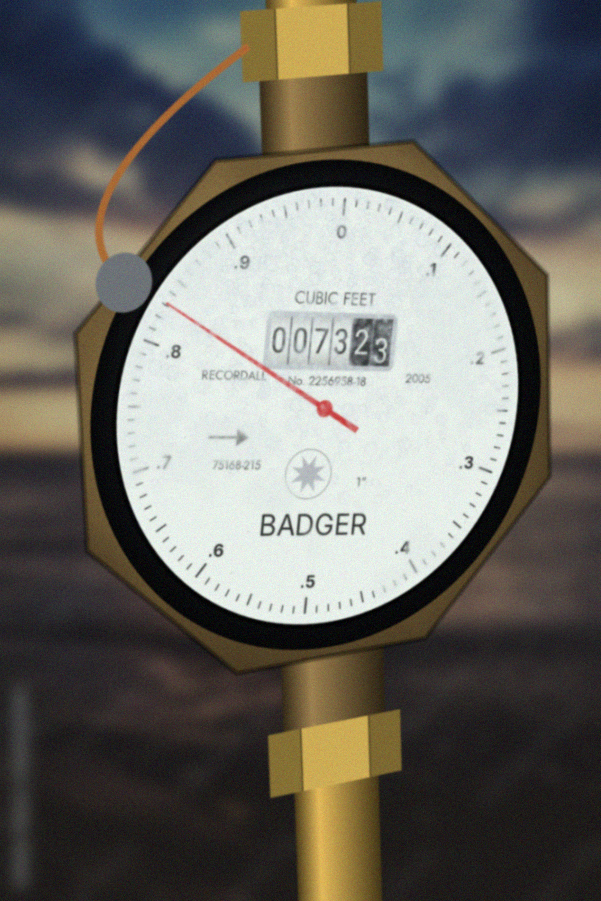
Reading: value=7322.83 unit=ft³
